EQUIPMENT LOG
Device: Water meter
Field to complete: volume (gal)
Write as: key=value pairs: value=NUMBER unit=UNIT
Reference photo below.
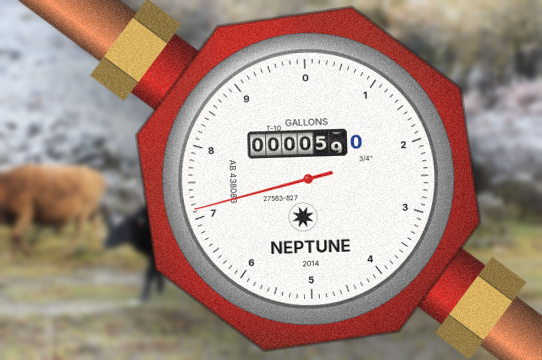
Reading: value=587.1 unit=gal
